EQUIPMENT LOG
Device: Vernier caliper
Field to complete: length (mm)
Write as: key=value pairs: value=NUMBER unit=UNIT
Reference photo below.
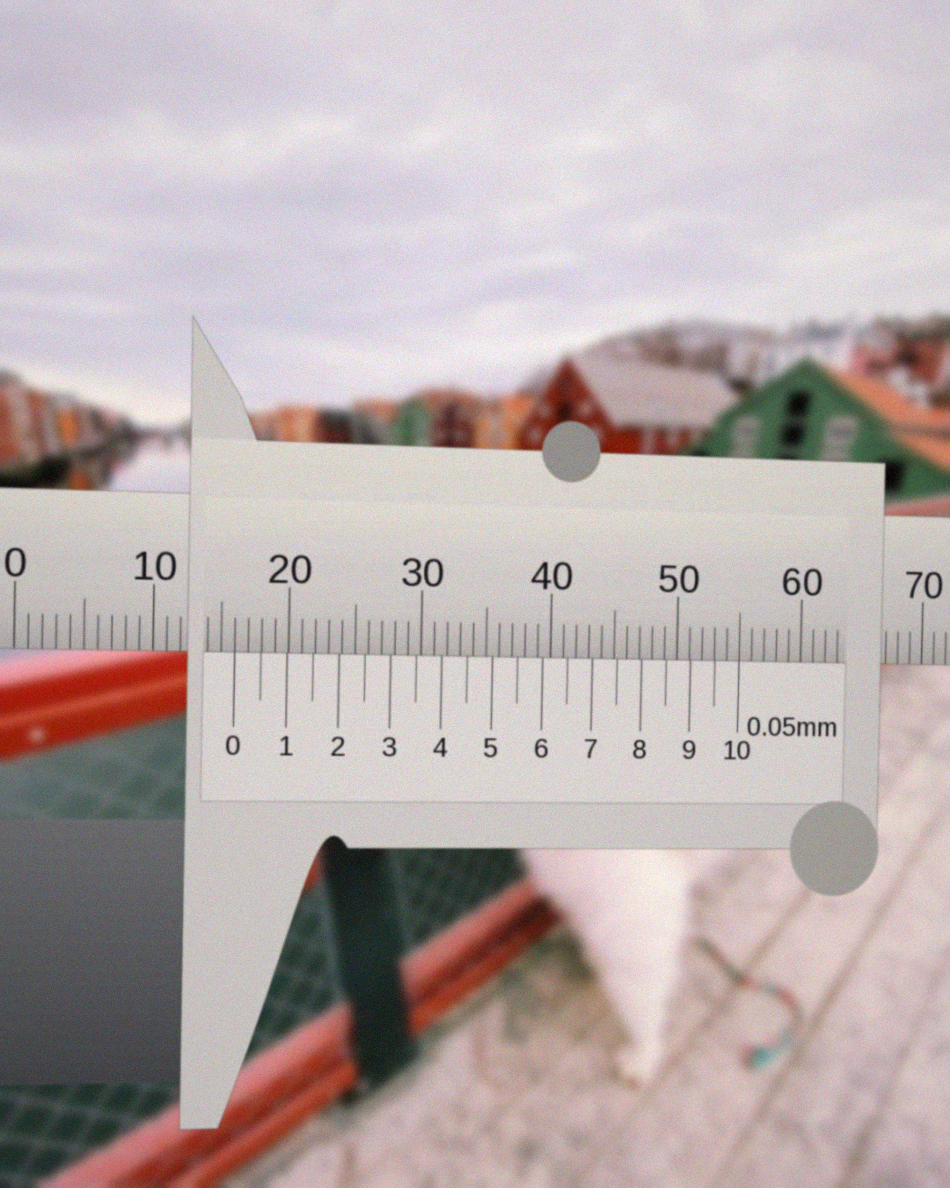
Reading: value=16.0 unit=mm
